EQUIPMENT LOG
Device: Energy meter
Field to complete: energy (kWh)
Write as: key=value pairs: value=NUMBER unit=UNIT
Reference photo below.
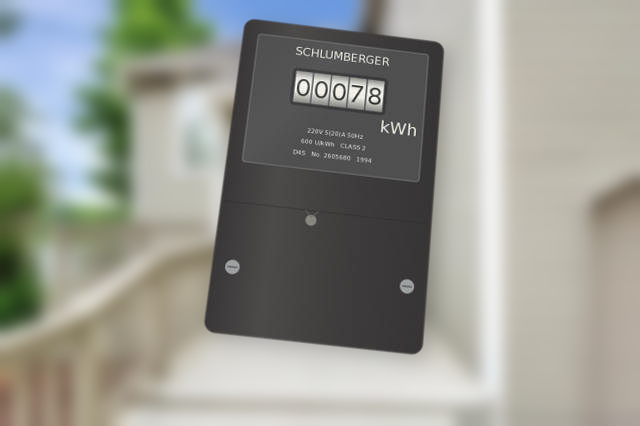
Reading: value=78 unit=kWh
